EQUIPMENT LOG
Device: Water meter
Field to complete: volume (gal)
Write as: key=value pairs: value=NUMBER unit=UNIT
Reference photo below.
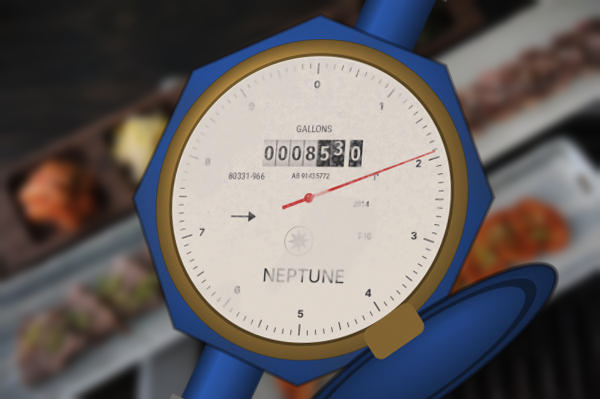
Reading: value=8531.9 unit=gal
